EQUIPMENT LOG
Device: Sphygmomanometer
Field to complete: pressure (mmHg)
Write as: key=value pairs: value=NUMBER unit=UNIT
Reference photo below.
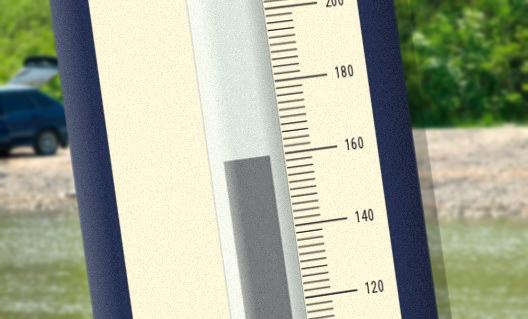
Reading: value=160 unit=mmHg
